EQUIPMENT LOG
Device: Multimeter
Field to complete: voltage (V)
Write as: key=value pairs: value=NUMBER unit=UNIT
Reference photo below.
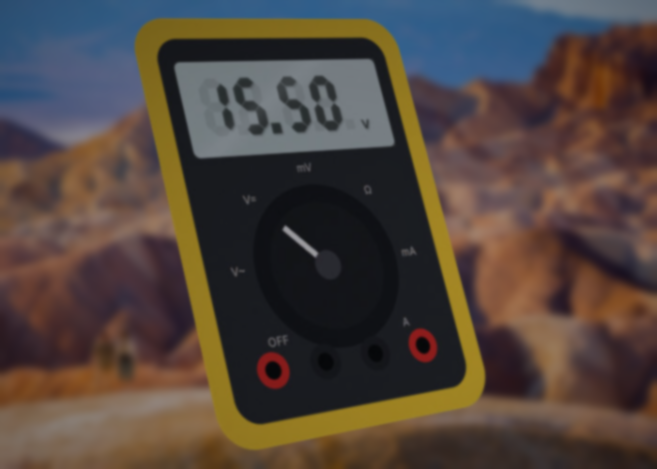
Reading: value=15.50 unit=V
